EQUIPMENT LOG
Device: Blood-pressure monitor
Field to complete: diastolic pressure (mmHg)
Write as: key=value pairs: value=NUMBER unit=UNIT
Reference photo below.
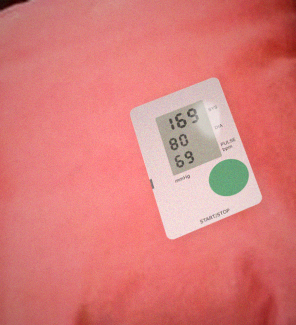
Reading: value=80 unit=mmHg
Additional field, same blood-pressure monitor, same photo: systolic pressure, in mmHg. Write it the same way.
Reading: value=169 unit=mmHg
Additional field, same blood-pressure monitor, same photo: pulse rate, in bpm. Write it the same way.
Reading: value=69 unit=bpm
